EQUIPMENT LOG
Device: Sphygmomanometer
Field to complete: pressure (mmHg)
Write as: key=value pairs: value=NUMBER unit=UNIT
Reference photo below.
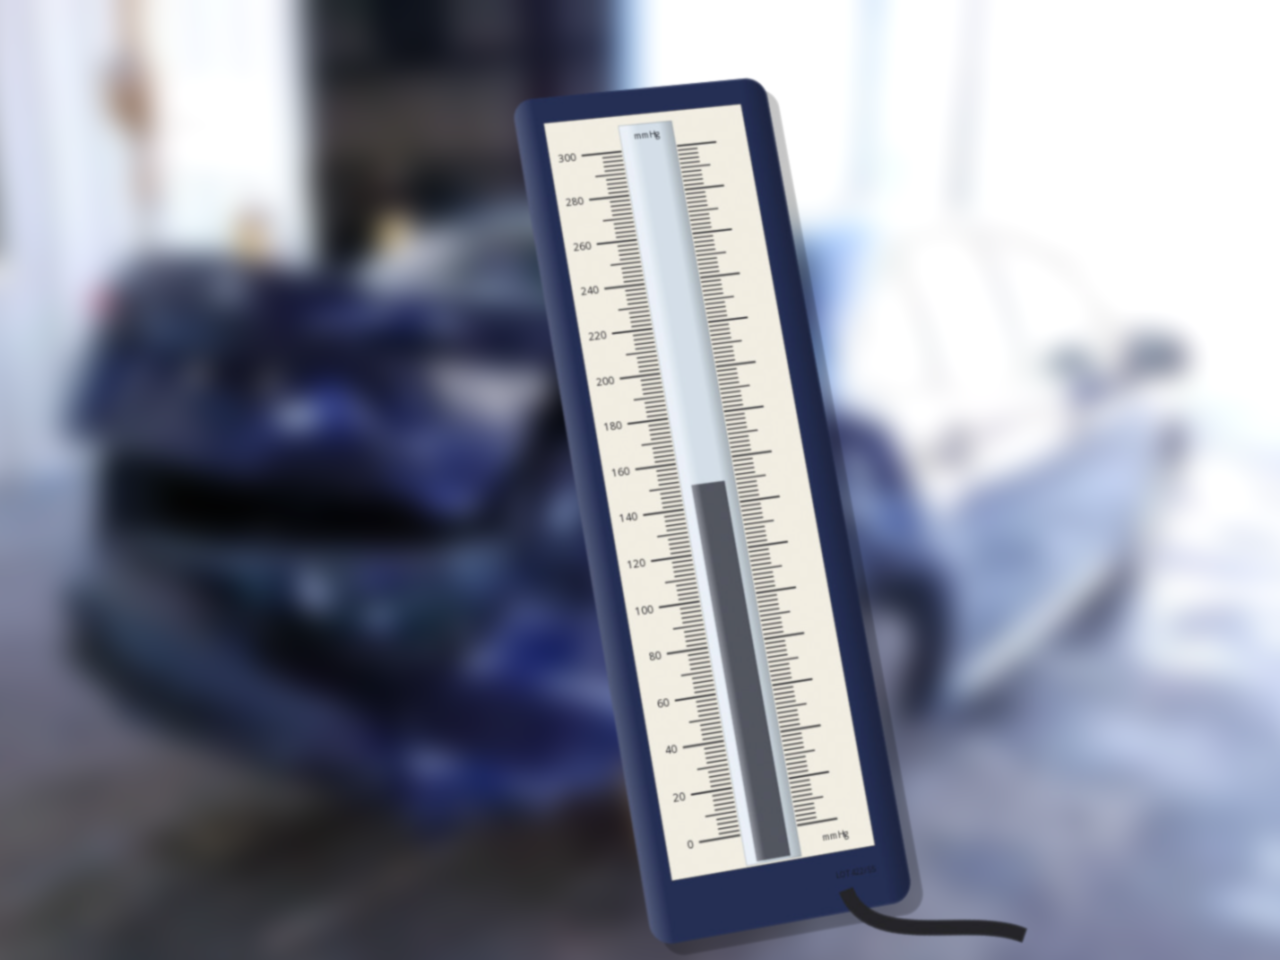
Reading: value=150 unit=mmHg
